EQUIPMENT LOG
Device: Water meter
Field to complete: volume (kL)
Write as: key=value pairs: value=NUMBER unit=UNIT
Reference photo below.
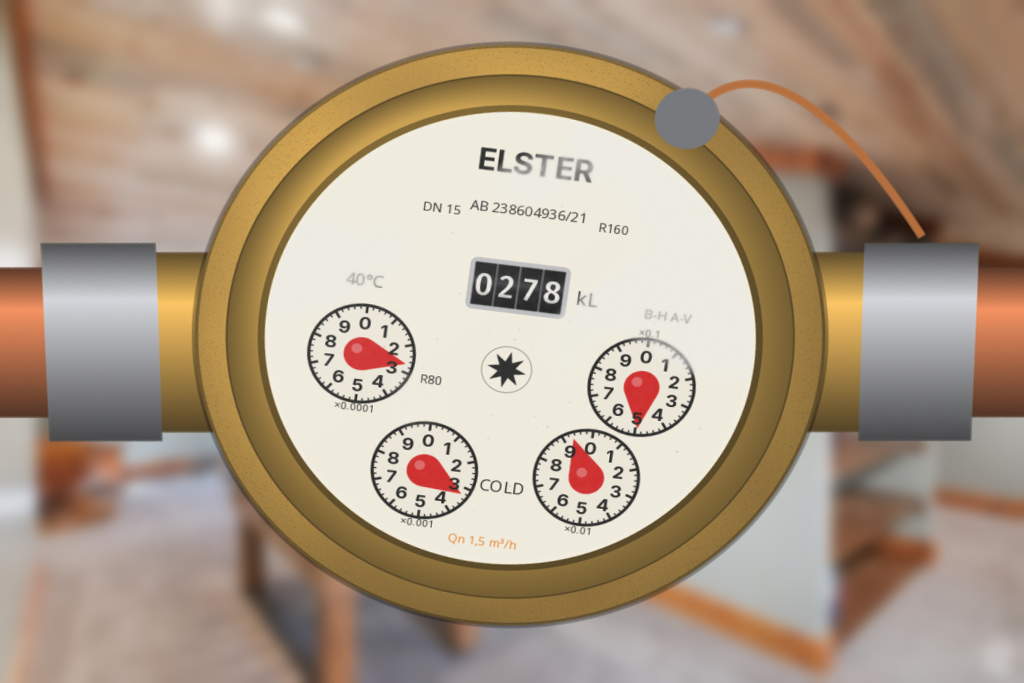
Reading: value=278.4932 unit=kL
